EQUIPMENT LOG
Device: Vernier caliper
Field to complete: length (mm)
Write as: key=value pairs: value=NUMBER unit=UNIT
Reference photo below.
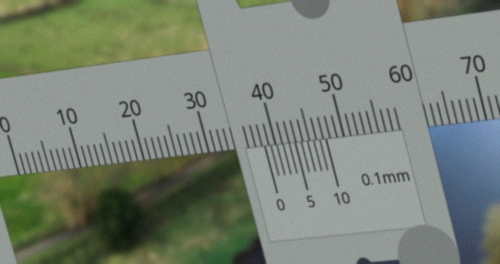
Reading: value=38.4 unit=mm
